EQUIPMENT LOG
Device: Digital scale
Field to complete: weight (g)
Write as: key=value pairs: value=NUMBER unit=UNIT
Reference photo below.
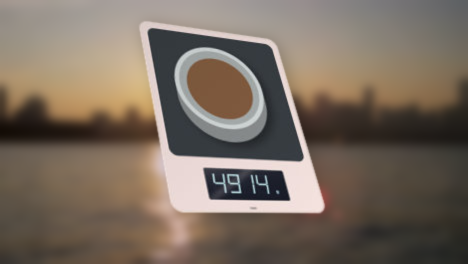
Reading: value=4914 unit=g
